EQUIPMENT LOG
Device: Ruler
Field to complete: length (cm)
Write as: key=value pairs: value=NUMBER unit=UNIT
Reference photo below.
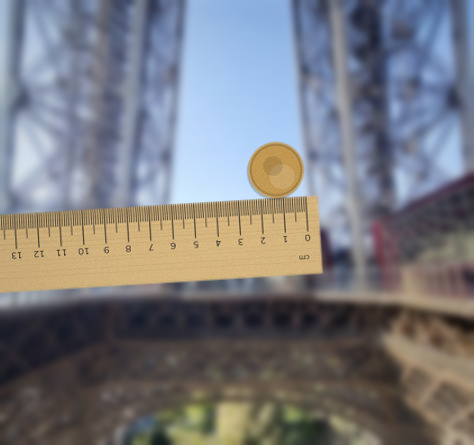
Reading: value=2.5 unit=cm
